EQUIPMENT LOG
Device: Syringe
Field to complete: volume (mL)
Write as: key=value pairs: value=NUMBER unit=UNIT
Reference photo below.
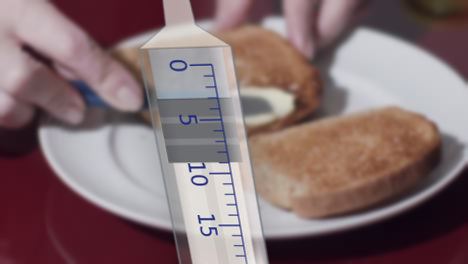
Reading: value=3 unit=mL
